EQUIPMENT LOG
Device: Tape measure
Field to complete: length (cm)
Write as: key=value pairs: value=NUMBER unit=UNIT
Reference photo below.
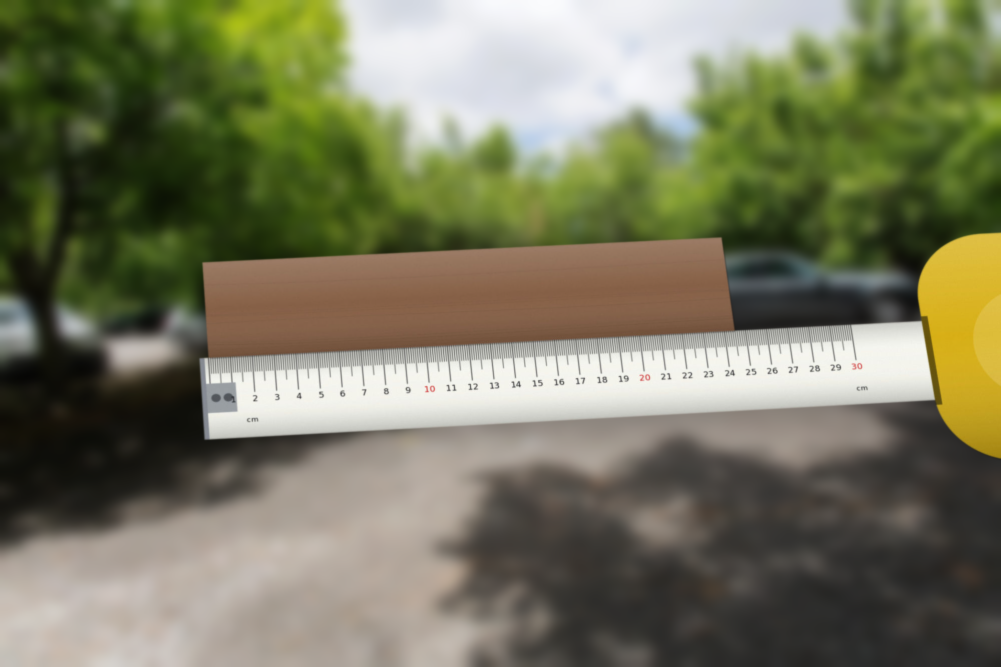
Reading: value=24.5 unit=cm
